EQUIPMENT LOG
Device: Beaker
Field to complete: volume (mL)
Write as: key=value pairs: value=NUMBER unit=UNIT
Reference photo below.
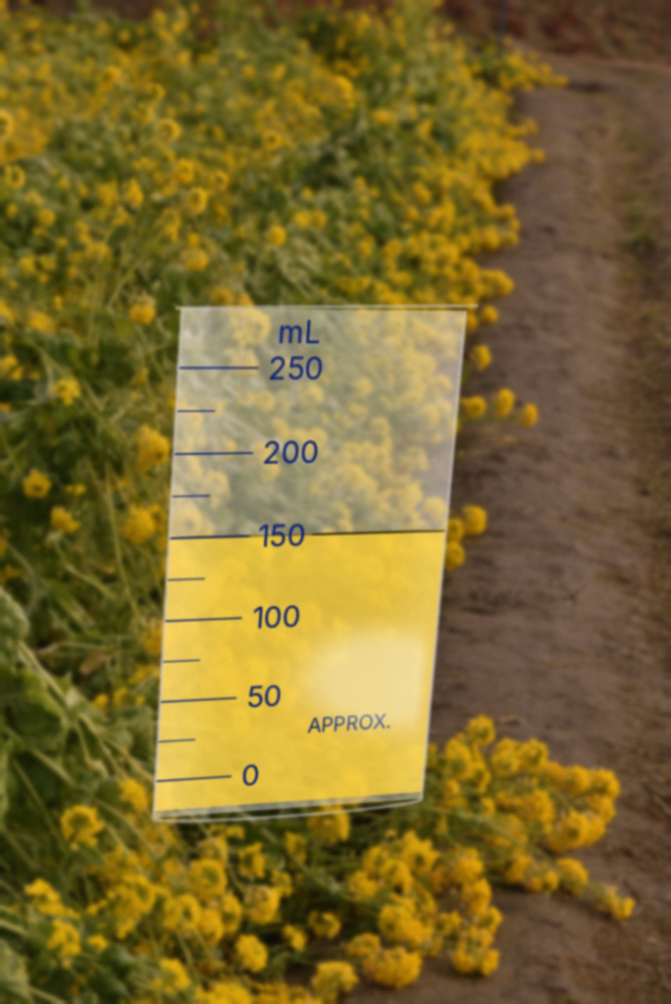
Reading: value=150 unit=mL
